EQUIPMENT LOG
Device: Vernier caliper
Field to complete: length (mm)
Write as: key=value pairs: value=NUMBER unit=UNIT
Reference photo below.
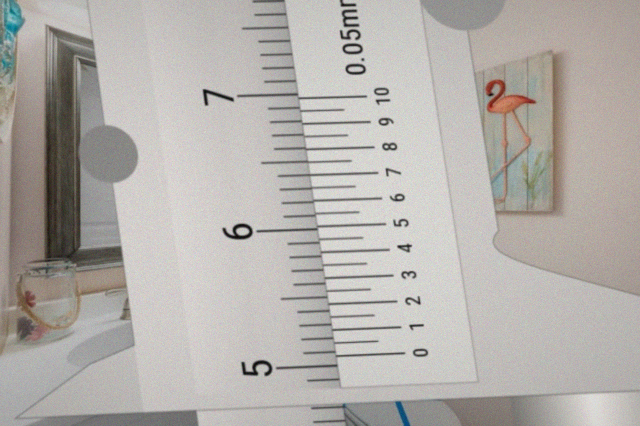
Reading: value=50.7 unit=mm
